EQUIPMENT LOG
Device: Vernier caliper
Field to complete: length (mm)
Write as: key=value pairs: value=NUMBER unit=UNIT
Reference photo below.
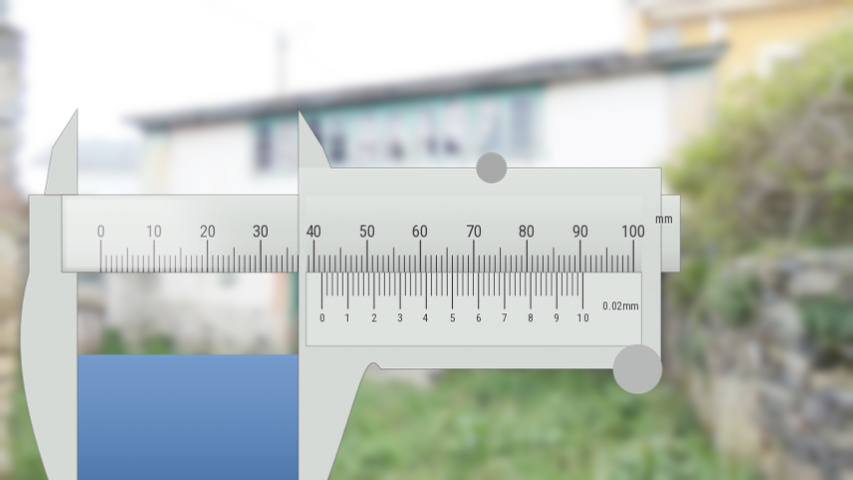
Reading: value=41.5 unit=mm
